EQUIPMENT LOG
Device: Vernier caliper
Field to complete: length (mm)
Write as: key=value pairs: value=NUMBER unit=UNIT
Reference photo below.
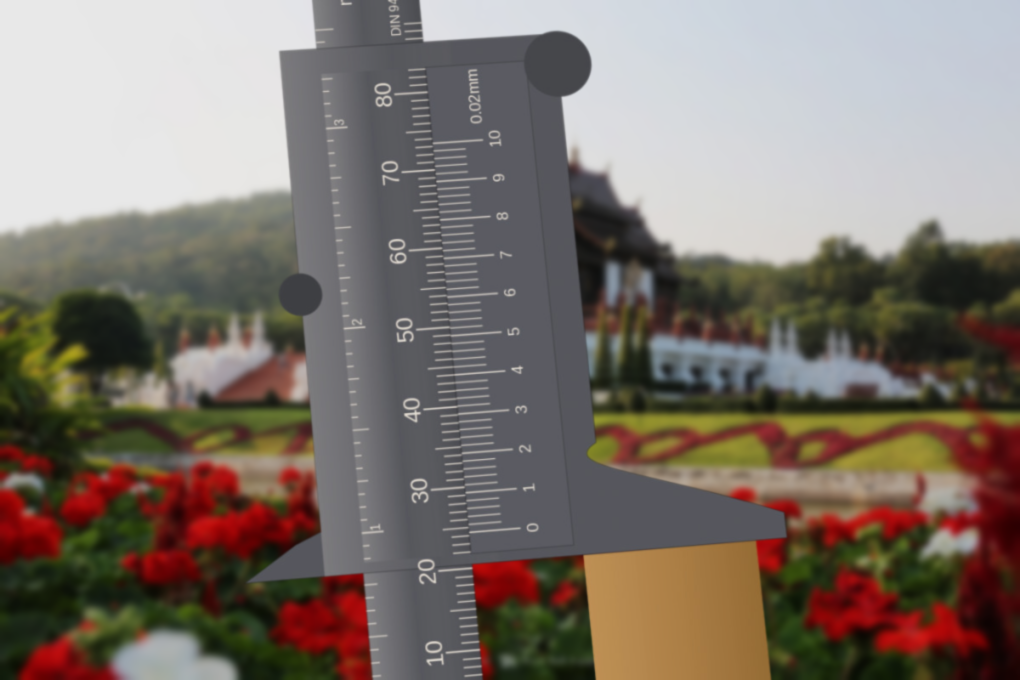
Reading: value=24.4 unit=mm
